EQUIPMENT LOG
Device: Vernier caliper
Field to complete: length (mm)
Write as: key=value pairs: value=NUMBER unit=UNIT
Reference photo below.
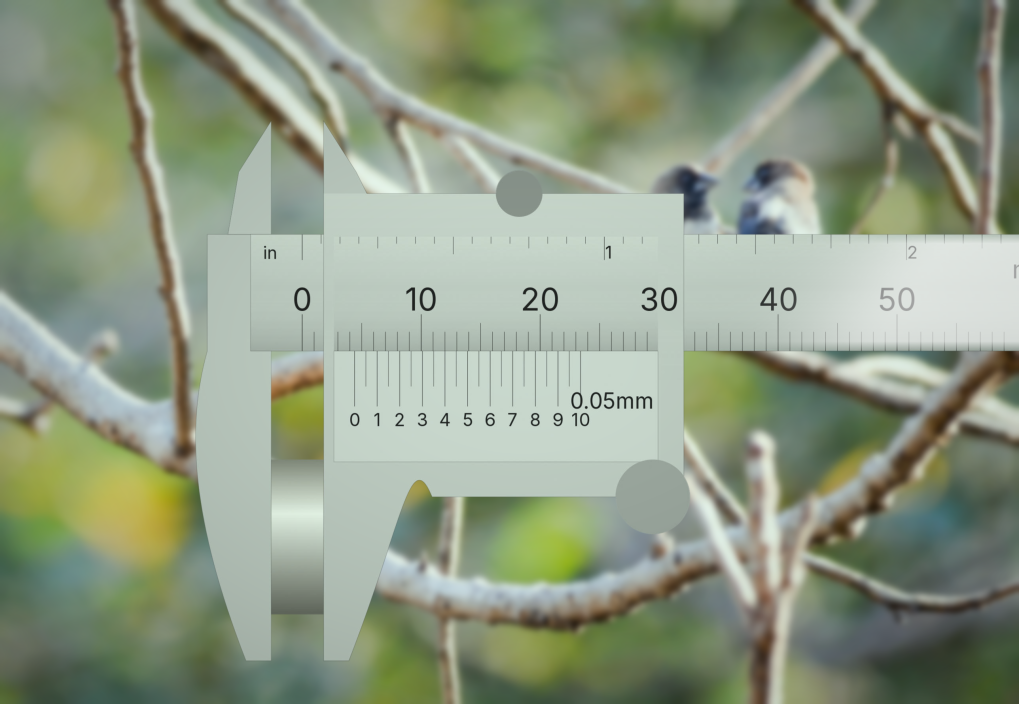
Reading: value=4.4 unit=mm
